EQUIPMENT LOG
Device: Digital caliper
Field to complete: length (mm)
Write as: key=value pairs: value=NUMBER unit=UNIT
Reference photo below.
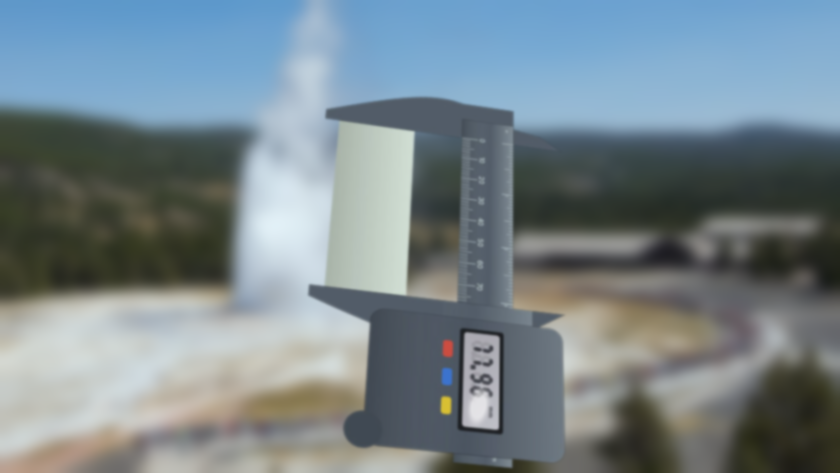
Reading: value=77.96 unit=mm
